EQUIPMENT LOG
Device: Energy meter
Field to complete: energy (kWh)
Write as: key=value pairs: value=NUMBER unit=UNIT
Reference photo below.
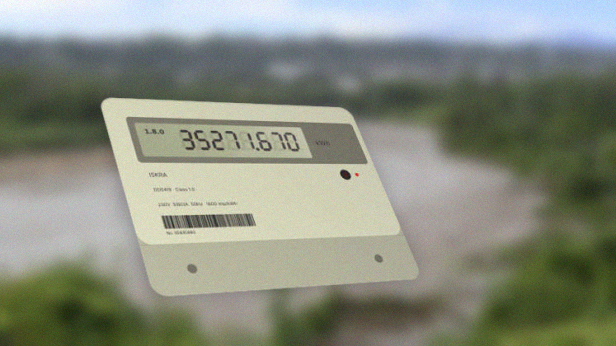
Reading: value=35271.670 unit=kWh
